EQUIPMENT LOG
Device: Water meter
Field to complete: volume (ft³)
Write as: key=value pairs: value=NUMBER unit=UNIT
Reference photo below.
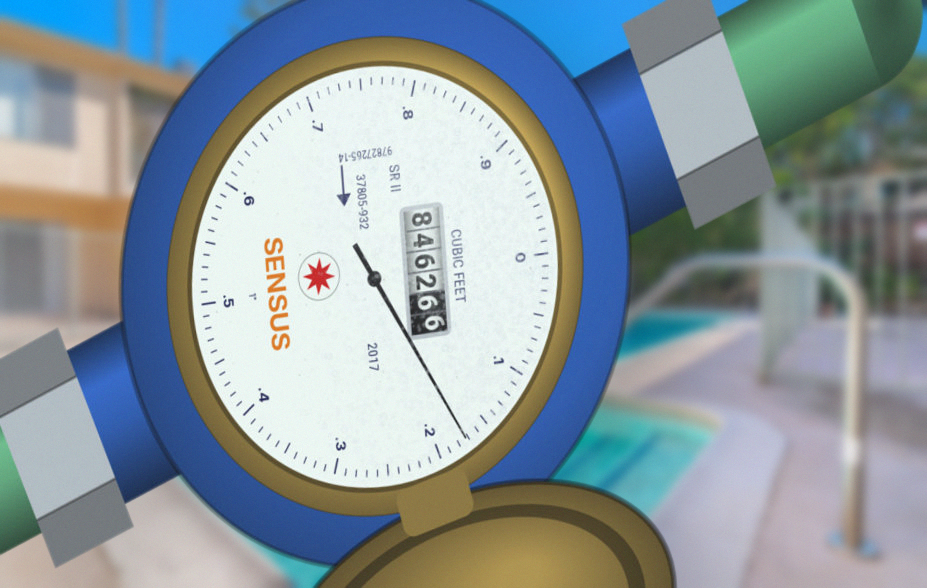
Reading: value=846266.17 unit=ft³
